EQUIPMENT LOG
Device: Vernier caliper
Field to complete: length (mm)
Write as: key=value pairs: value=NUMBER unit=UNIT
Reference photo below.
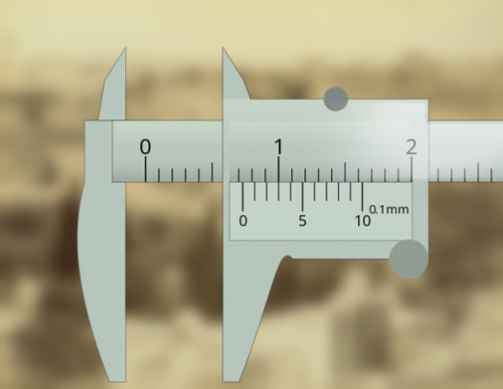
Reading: value=7.3 unit=mm
